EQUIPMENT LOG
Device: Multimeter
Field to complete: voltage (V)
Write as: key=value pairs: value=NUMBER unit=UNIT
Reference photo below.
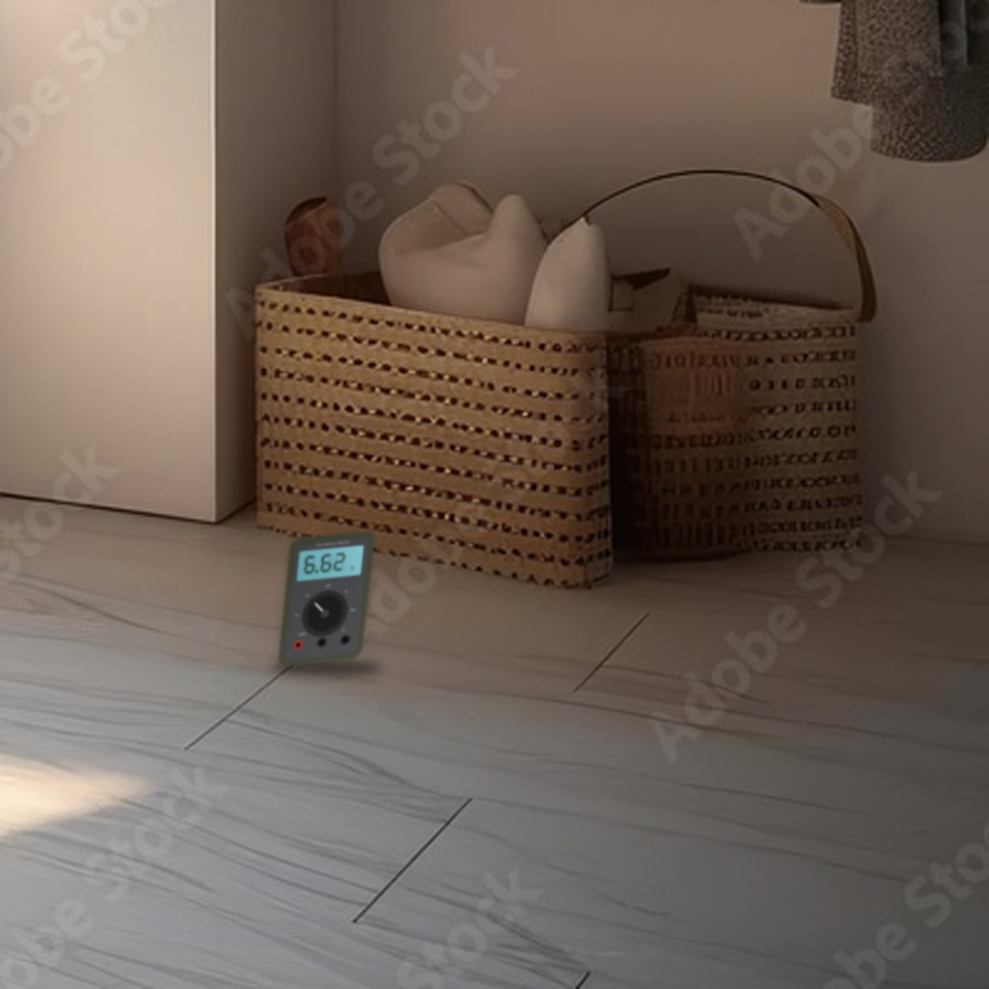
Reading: value=6.62 unit=V
